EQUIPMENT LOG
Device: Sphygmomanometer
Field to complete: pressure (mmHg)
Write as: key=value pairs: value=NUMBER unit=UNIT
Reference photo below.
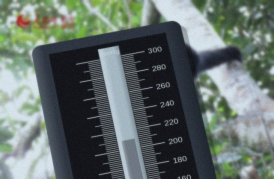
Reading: value=210 unit=mmHg
